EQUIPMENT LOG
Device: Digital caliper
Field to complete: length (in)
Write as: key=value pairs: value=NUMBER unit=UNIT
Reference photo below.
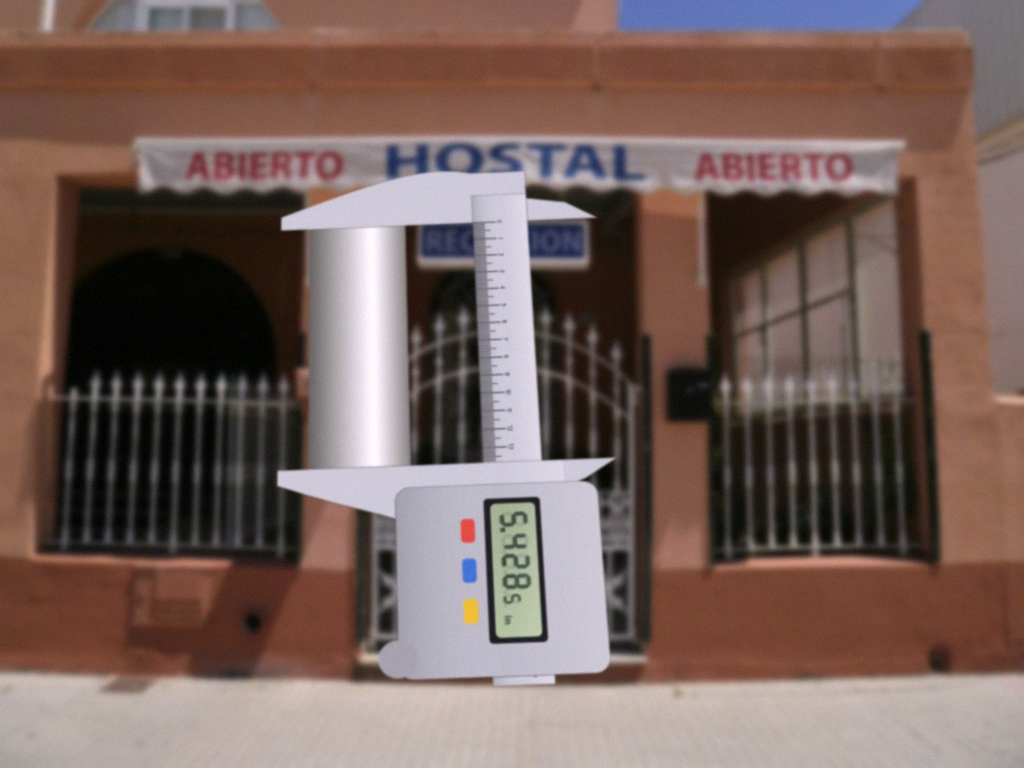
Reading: value=5.4285 unit=in
